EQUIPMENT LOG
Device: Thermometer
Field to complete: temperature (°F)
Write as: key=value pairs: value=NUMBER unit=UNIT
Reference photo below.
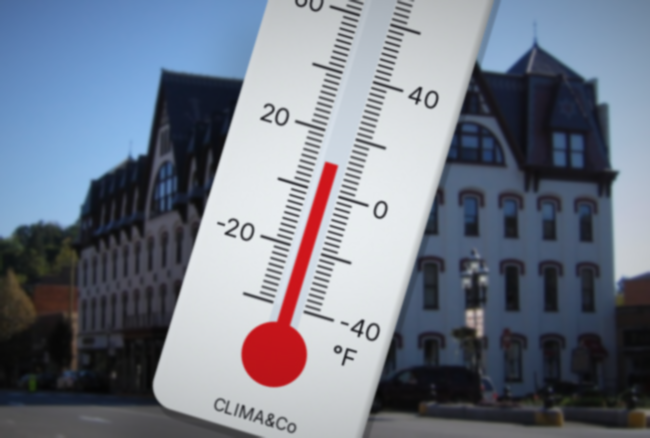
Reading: value=10 unit=°F
